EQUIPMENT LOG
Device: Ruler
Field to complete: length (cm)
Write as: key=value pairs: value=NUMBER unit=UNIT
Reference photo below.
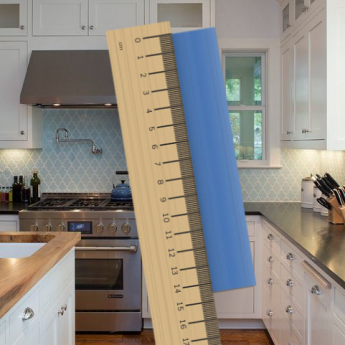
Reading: value=14.5 unit=cm
